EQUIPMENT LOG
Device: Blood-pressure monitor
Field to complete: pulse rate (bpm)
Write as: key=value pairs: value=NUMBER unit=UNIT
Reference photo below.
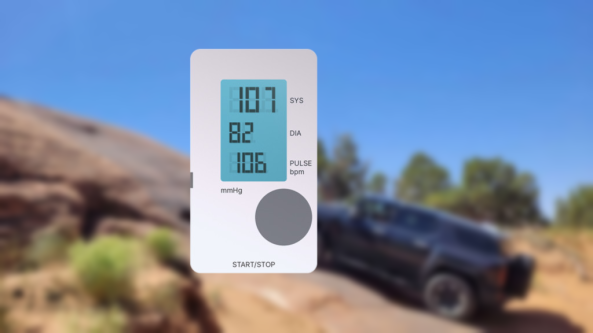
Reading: value=106 unit=bpm
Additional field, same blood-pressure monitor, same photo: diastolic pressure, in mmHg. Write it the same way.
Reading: value=82 unit=mmHg
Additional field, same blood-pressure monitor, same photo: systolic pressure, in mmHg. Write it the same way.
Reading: value=107 unit=mmHg
